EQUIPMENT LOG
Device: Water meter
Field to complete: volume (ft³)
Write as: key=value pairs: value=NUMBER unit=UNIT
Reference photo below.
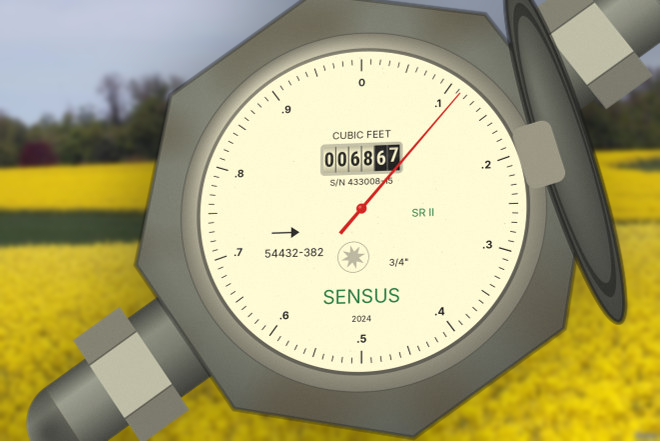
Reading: value=6867.11 unit=ft³
